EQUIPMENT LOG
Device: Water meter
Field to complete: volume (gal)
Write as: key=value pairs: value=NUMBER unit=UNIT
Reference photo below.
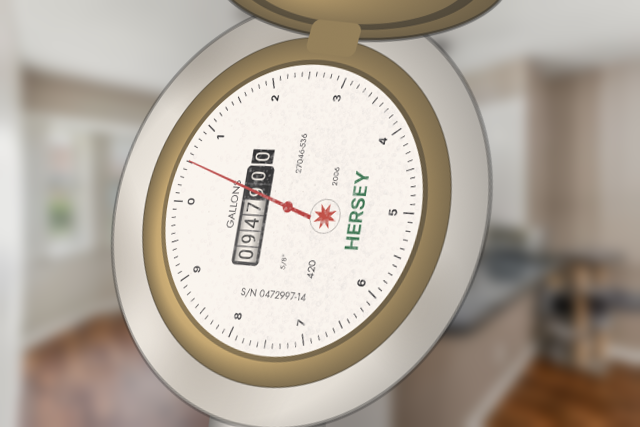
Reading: value=947900.5 unit=gal
